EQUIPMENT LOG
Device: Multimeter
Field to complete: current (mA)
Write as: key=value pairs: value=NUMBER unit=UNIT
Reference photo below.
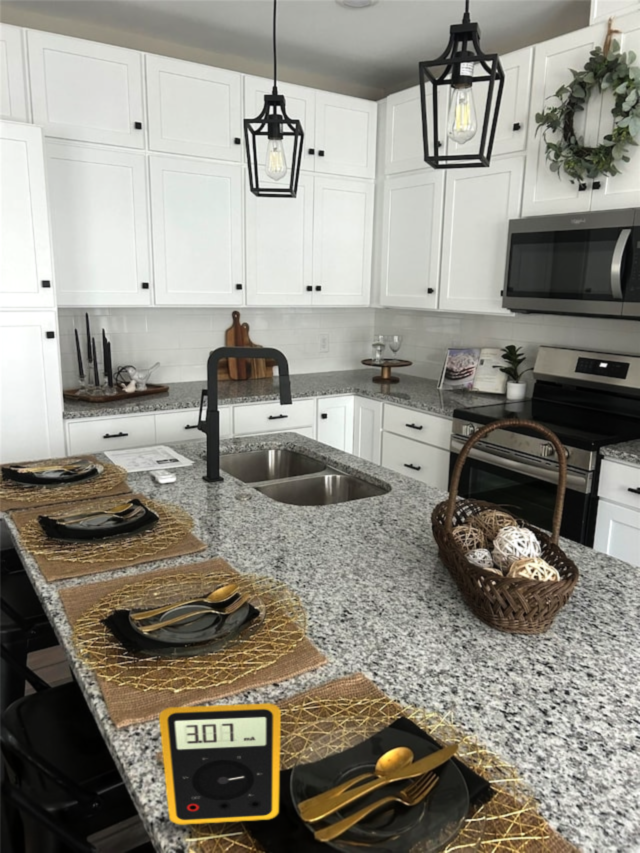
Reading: value=3.07 unit=mA
